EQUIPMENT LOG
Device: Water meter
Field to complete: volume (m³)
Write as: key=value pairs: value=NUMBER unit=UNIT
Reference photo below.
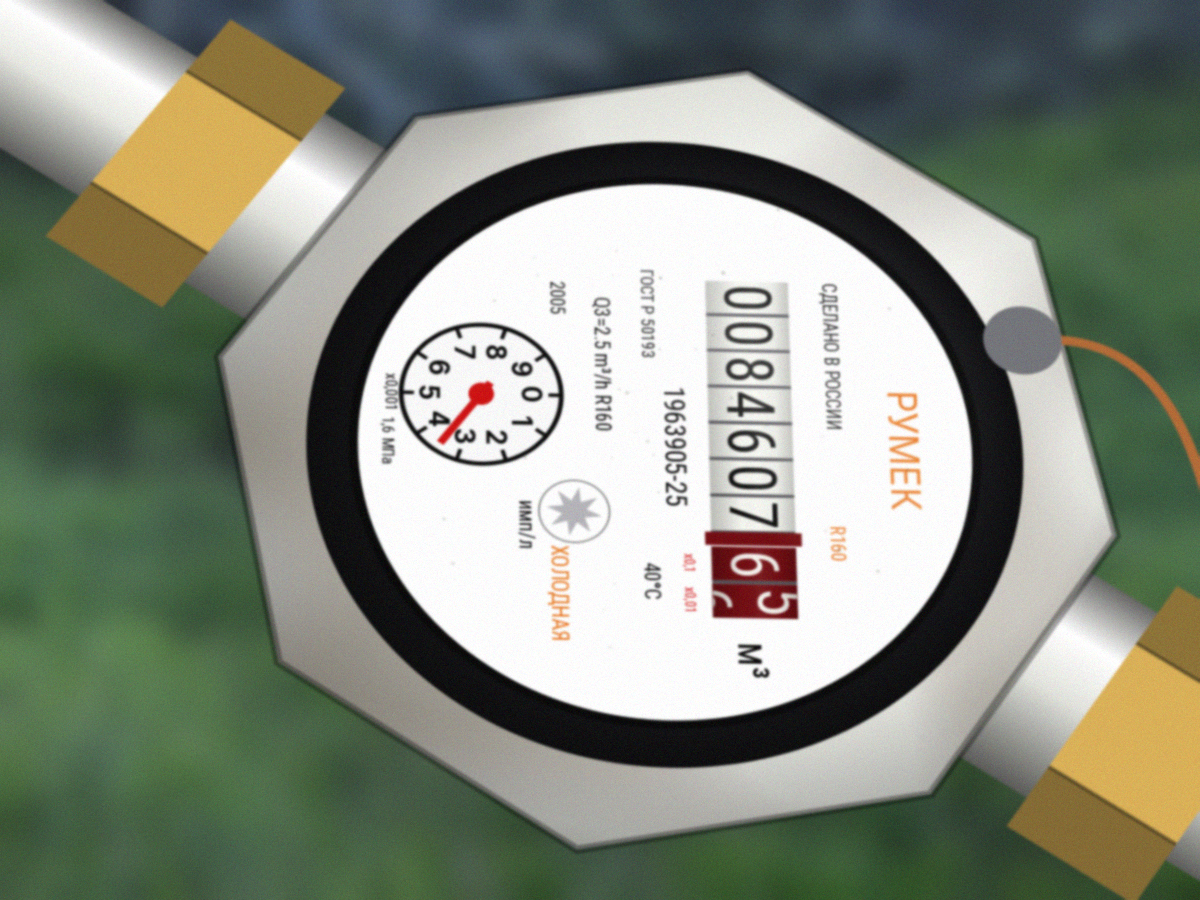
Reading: value=84607.653 unit=m³
